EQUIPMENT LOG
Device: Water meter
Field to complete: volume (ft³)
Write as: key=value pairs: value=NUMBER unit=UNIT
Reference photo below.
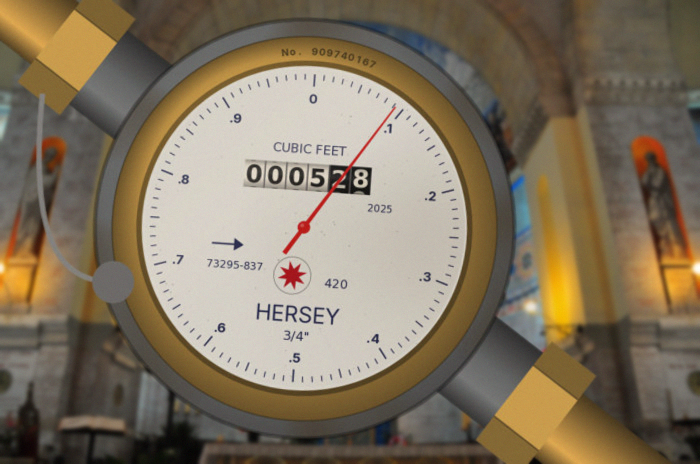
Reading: value=528.09 unit=ft³
